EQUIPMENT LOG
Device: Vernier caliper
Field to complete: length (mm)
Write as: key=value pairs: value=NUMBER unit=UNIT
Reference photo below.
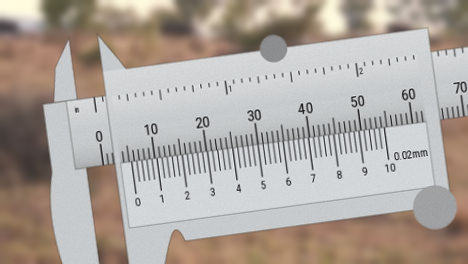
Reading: value=5.5 unit=mm
